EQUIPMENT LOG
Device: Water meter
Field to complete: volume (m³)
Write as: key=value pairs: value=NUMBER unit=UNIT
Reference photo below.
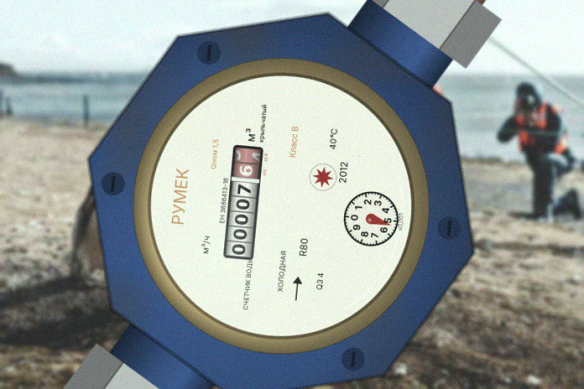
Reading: value=7.635 unit=m³
